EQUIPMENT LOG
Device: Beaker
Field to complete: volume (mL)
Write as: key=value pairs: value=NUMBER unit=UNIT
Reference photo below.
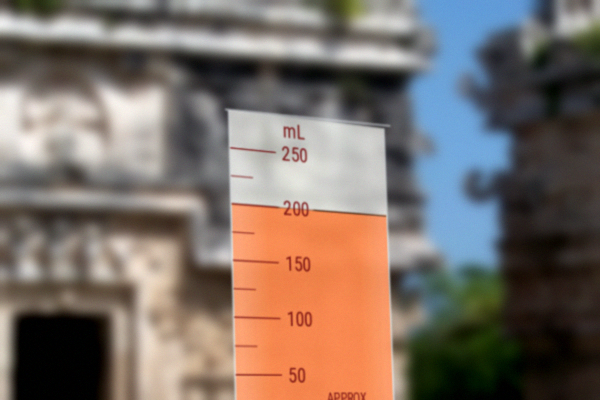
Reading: value=200 unit=mL
